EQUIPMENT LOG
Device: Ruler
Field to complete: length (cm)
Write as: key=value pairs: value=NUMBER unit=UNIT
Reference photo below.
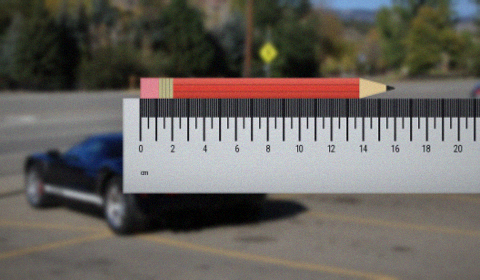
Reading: value=16 unit=cm
